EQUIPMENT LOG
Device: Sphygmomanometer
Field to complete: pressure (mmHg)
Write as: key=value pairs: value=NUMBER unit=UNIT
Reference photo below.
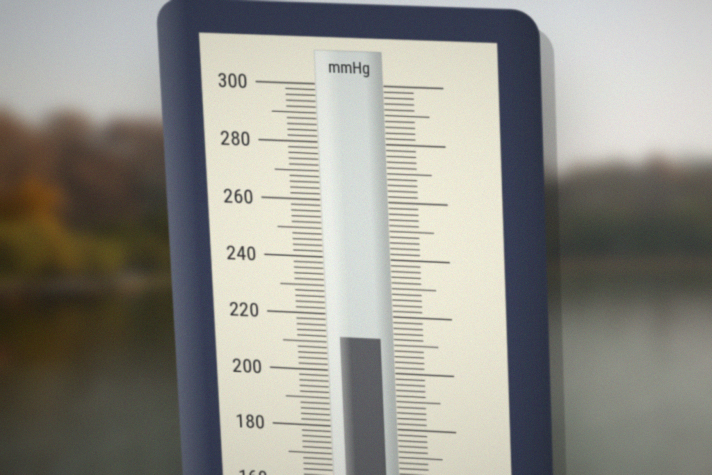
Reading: value=212 unit=mmHg
